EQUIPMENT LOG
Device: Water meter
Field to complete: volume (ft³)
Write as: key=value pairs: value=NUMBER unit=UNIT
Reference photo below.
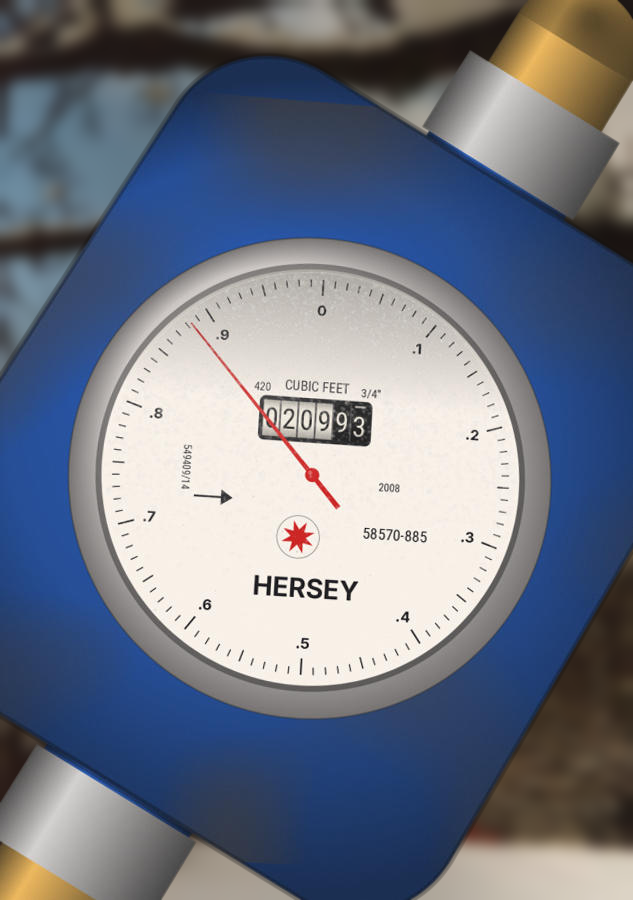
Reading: value=20992.88 unit=ft³
